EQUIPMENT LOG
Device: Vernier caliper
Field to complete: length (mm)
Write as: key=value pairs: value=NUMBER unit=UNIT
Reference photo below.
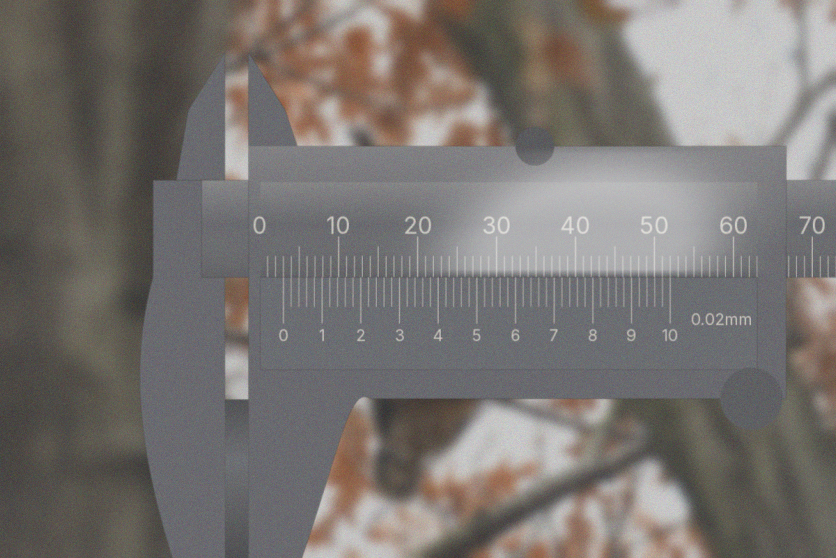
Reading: value=3.0 unit=mm
